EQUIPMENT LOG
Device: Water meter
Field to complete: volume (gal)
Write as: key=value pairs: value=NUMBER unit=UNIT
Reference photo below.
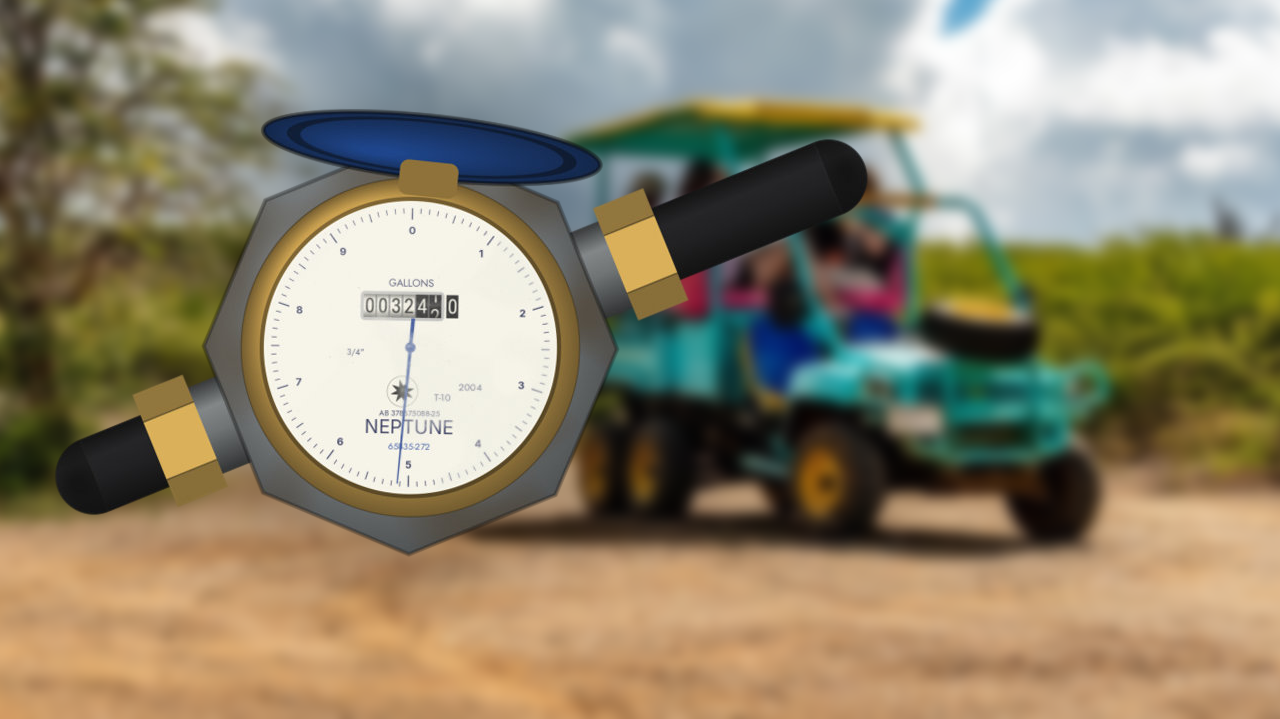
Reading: value=32415.1 unit=gal
